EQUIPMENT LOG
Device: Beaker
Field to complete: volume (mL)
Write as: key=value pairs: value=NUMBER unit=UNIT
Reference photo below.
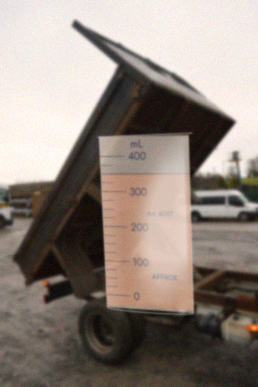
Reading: value=350 unit=mL
